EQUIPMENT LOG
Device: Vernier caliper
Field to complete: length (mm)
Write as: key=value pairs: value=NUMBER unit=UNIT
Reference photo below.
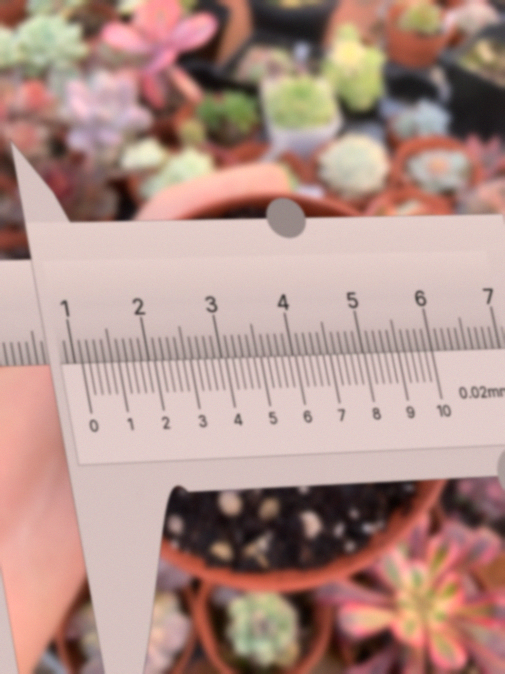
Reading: value=11.0 unit=mm
